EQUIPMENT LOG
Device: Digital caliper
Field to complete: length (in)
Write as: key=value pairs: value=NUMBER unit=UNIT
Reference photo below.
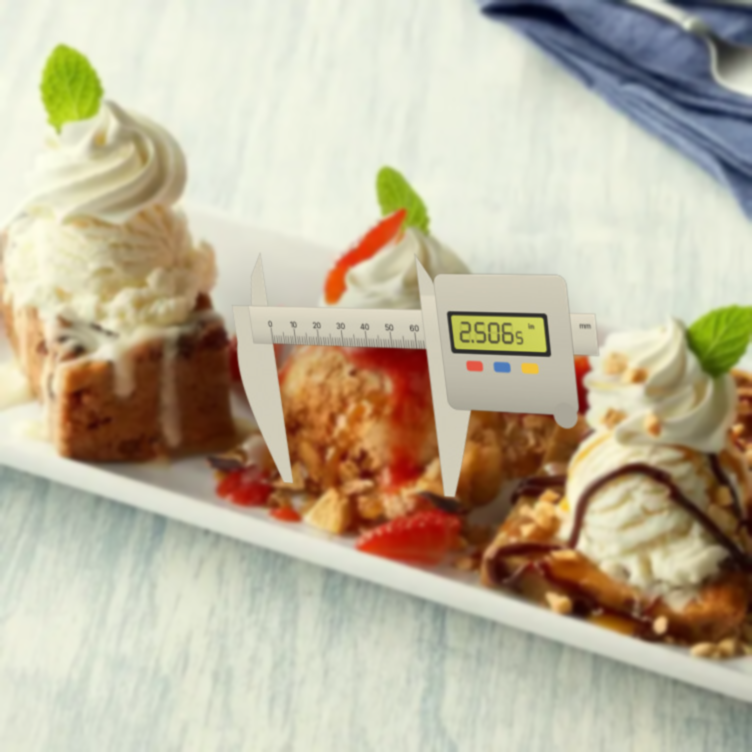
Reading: value=2.5065 unit=in
